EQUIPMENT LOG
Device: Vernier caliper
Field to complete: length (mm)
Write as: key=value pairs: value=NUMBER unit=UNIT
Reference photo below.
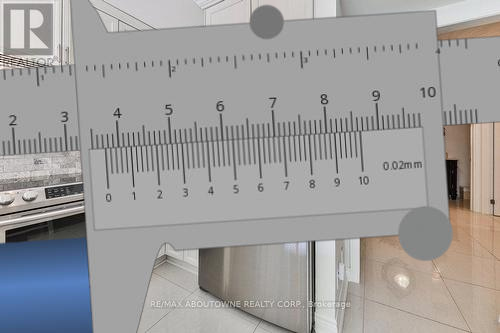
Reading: value=37.5 unit=mm
